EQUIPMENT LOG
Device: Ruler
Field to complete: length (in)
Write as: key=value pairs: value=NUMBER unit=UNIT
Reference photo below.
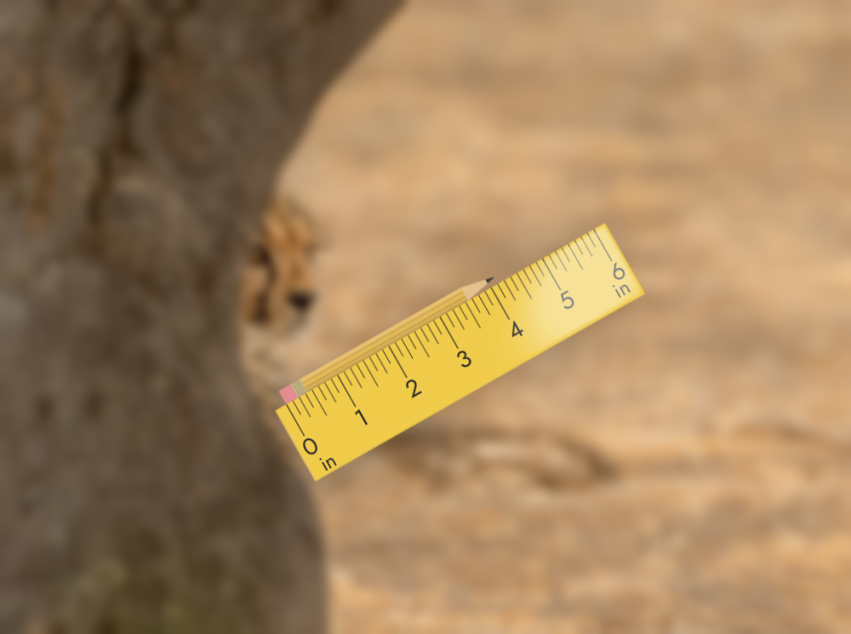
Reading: value=4.125 unit=in
